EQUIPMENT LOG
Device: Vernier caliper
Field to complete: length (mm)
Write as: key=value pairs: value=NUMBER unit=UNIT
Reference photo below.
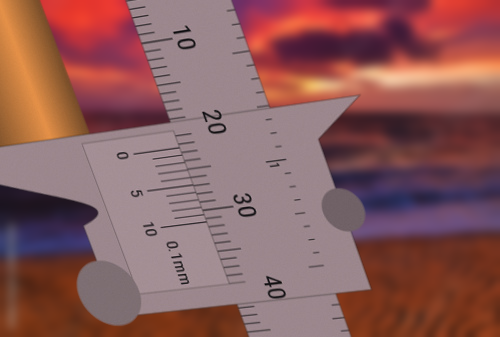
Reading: value=22.4 unit=mm
